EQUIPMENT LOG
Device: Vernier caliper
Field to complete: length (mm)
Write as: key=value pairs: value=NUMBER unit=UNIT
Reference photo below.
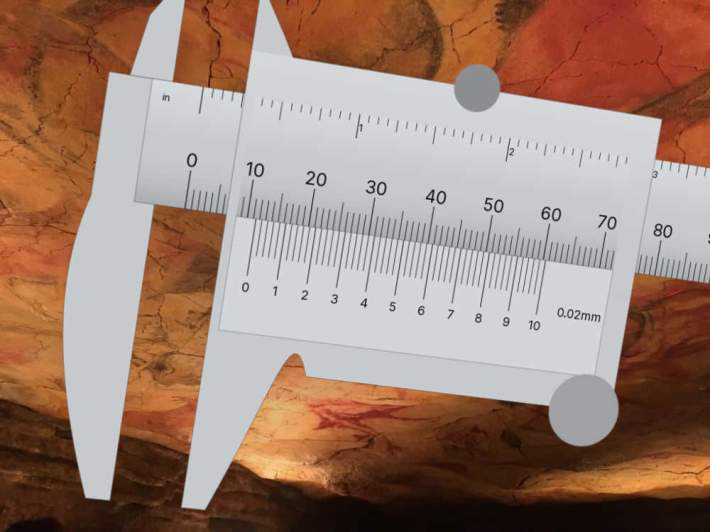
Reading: value=11.4 unit=mm
